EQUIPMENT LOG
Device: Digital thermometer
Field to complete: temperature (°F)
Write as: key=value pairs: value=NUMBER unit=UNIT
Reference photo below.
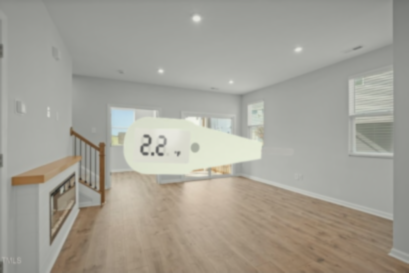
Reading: value=2.2 unit=°F
